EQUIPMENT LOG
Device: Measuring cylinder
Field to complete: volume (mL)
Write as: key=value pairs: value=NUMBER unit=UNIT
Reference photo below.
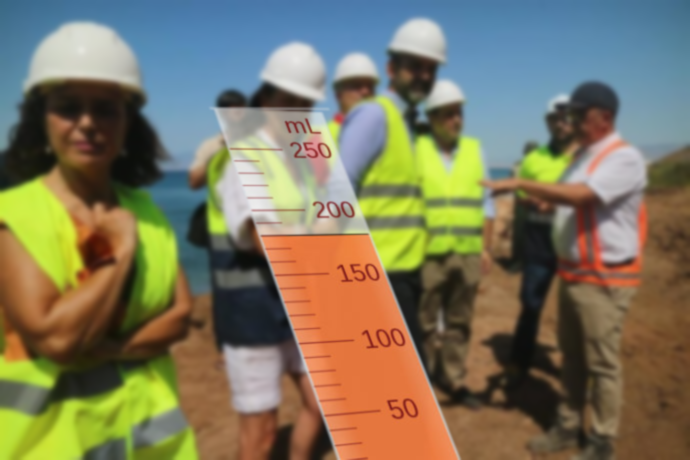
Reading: value=180 unit=mL
